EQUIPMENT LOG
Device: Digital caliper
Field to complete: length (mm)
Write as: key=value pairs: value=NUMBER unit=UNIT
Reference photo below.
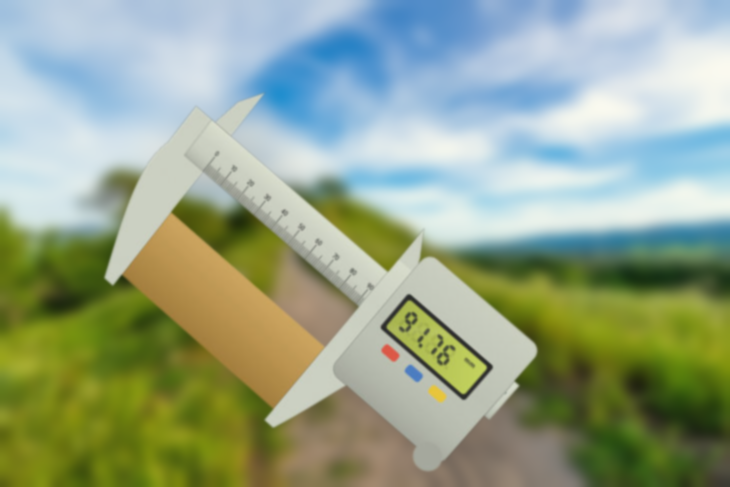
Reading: value=91.76 unit=mm
